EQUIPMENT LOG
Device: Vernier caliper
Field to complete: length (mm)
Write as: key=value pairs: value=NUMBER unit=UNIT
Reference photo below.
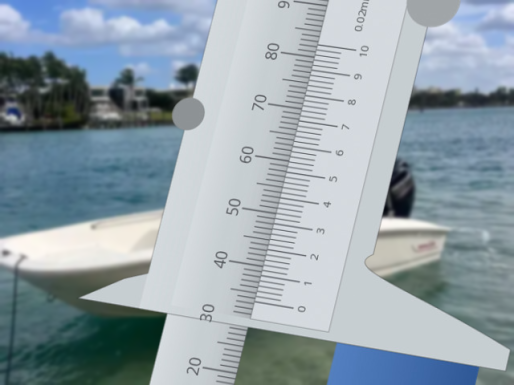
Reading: value=33.4 unit=mm
